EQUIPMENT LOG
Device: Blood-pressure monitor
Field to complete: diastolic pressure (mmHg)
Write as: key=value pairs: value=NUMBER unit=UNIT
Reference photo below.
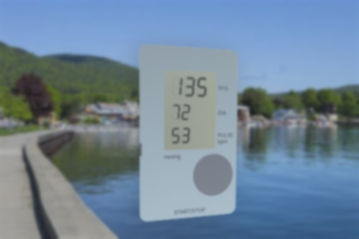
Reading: value=72 unit=mmHg
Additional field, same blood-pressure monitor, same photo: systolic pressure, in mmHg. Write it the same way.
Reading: value=135 unit=mmHg
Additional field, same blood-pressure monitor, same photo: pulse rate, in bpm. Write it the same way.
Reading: value=53 unit=bpm
